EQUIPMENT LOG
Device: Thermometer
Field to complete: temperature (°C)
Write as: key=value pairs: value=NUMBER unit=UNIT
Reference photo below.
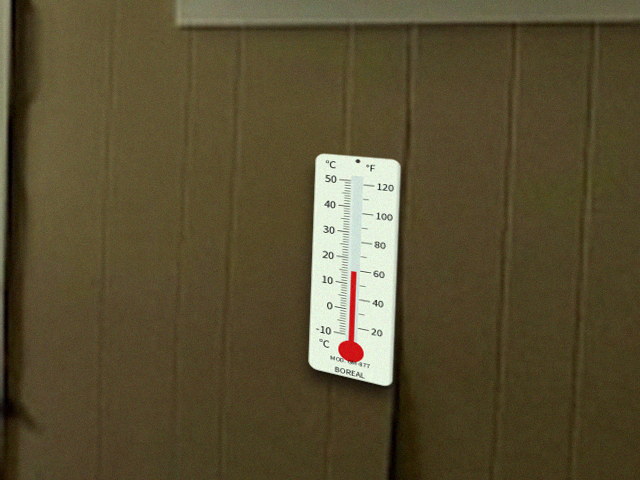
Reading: value=15 unit=°C
